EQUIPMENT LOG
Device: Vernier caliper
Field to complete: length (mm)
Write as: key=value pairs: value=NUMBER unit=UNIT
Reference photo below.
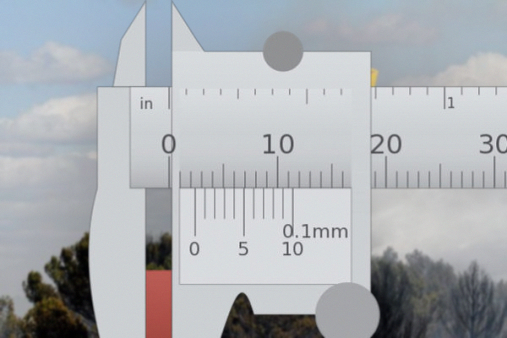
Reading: value=2.4 unit=mm
